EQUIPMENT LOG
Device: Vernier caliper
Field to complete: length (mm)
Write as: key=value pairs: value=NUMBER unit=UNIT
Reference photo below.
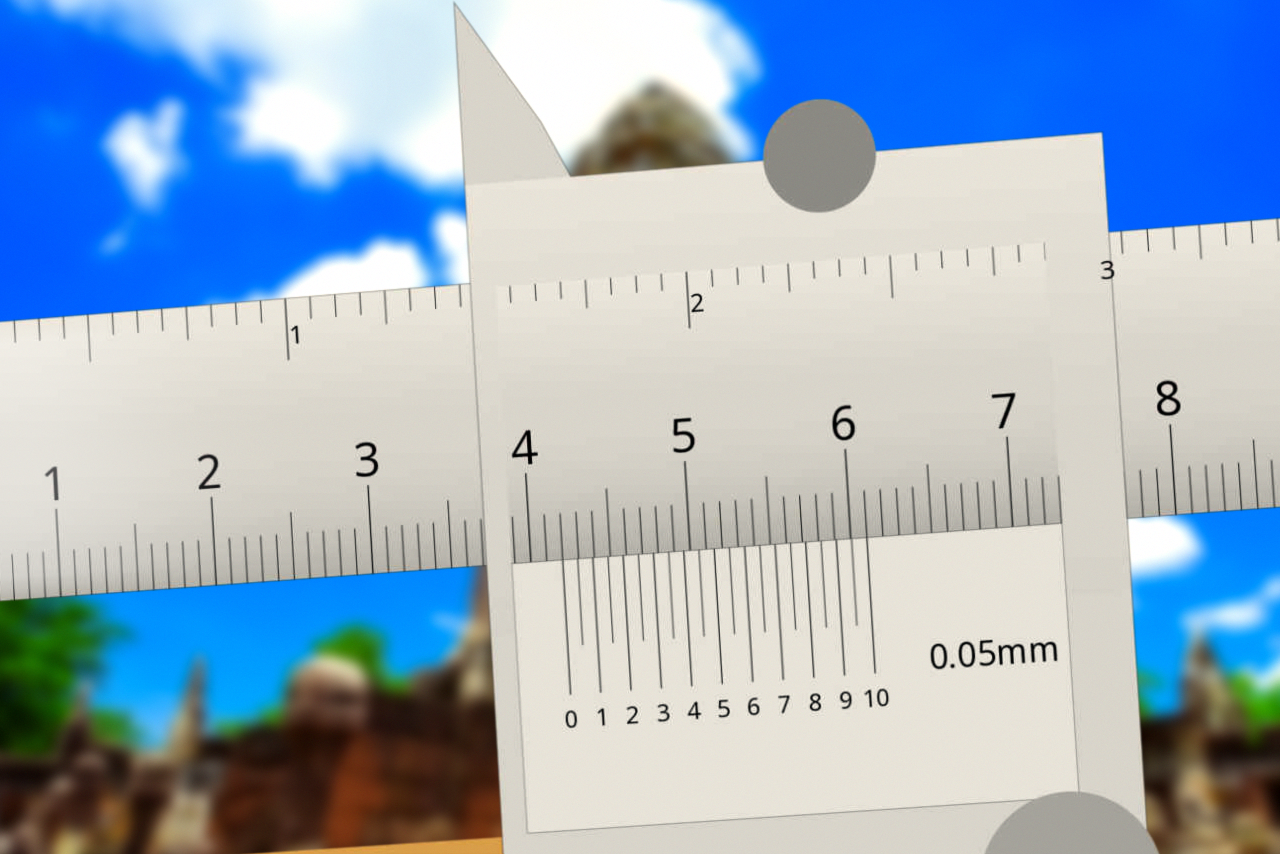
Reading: value=42.0 unit=mm
